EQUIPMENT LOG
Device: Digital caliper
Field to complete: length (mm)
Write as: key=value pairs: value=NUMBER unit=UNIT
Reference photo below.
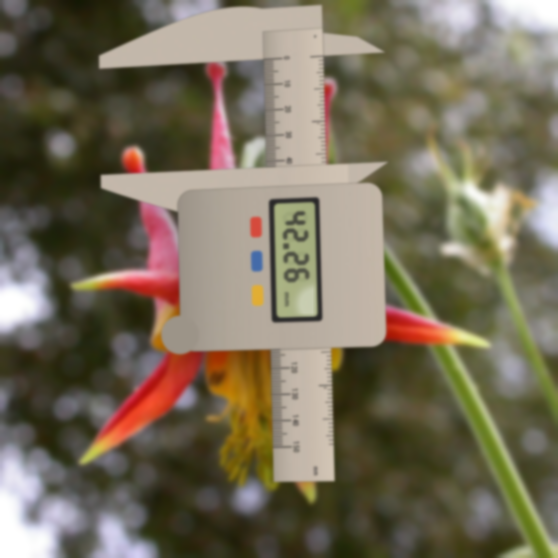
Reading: value=42.26 unit=mm
